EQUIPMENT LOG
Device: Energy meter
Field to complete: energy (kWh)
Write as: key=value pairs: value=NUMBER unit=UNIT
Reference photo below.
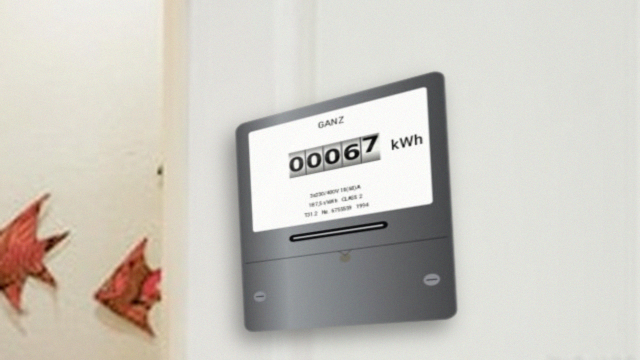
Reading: value=67 unit=kWh
